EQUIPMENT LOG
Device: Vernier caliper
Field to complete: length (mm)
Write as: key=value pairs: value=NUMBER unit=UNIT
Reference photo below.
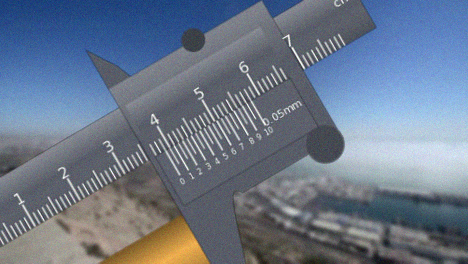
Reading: value=39.0 unit=mm
